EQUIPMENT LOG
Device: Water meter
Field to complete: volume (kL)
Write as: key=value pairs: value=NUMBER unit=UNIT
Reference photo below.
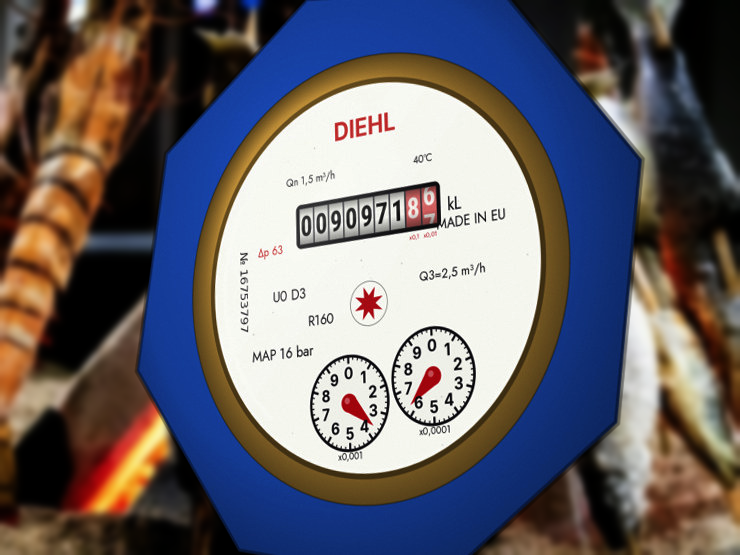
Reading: value=90971.8636 unit=kL
